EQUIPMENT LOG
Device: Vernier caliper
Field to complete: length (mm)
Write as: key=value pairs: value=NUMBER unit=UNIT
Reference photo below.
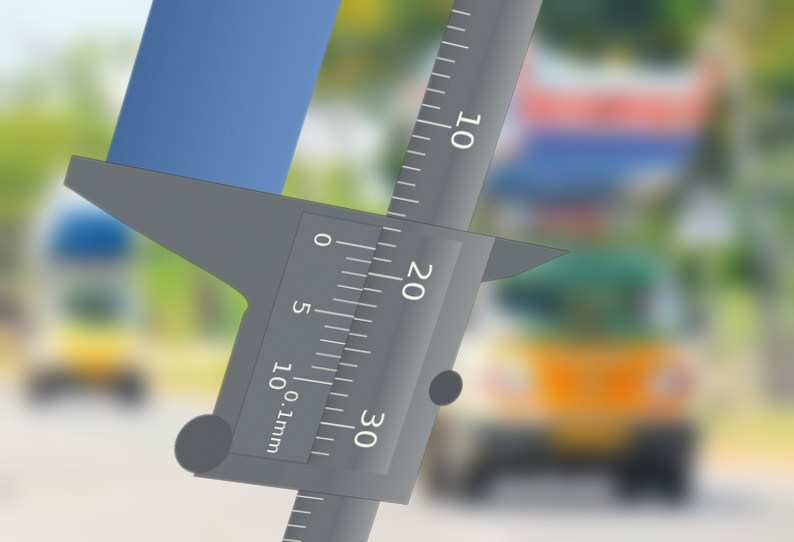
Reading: value=18.4 unit=mm
